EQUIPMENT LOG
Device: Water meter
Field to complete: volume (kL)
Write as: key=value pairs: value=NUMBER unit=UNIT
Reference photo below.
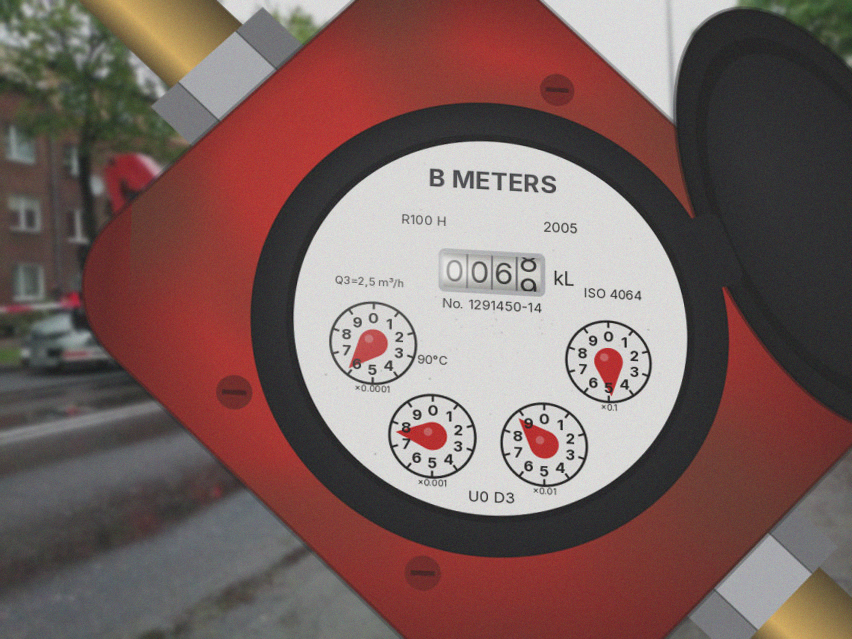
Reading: value=68.4876 unit=kL
